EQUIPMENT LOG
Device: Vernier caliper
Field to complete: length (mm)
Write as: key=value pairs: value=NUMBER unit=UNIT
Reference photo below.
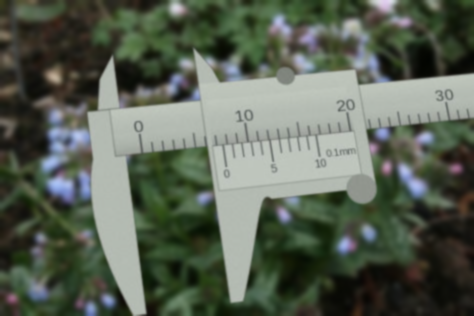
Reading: value=7.6 unit=mm
